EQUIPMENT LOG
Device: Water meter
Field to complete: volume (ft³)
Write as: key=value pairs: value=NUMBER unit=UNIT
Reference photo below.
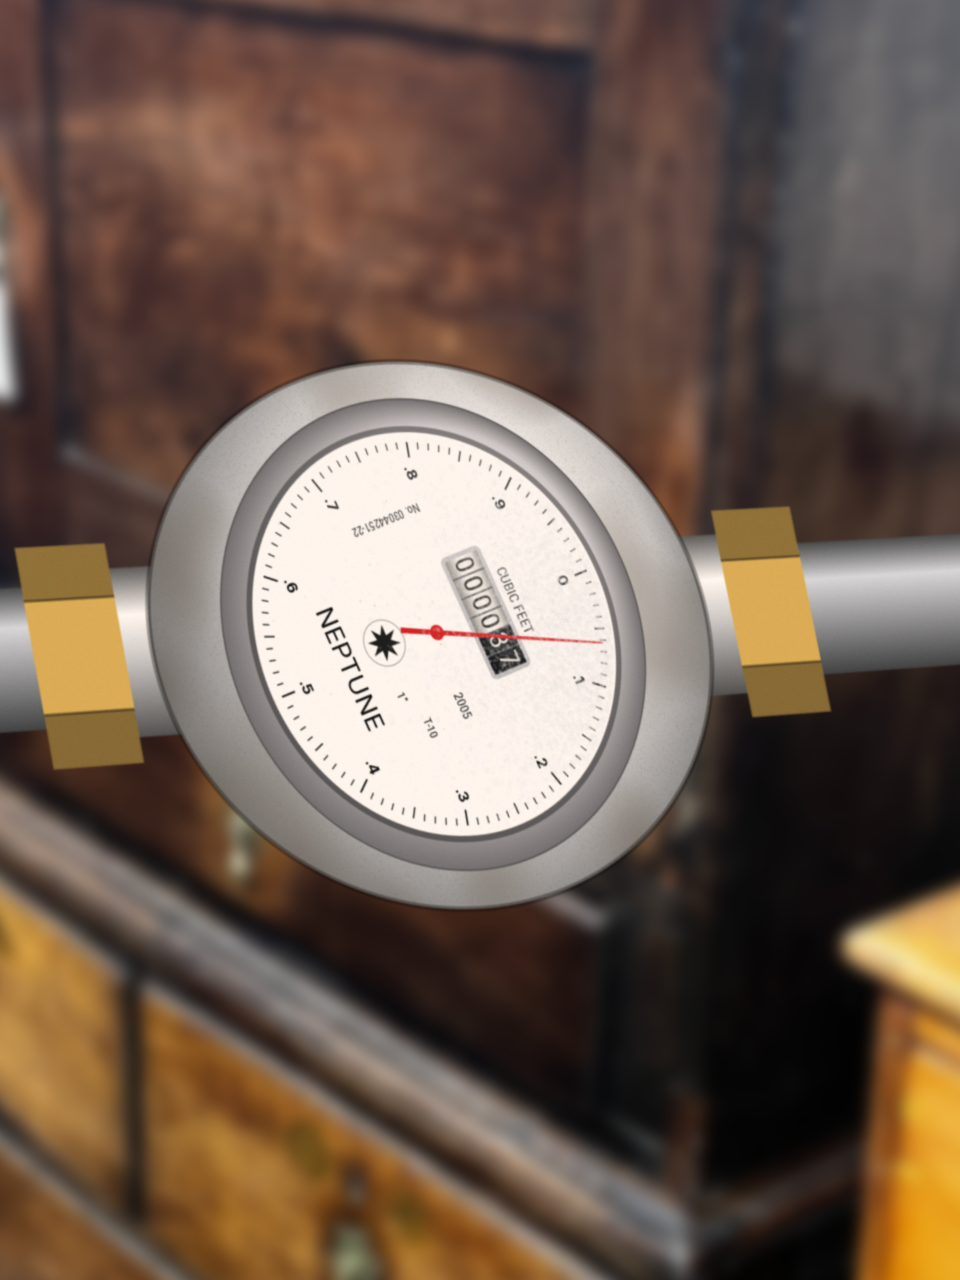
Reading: value=37.06 unit=ft³
